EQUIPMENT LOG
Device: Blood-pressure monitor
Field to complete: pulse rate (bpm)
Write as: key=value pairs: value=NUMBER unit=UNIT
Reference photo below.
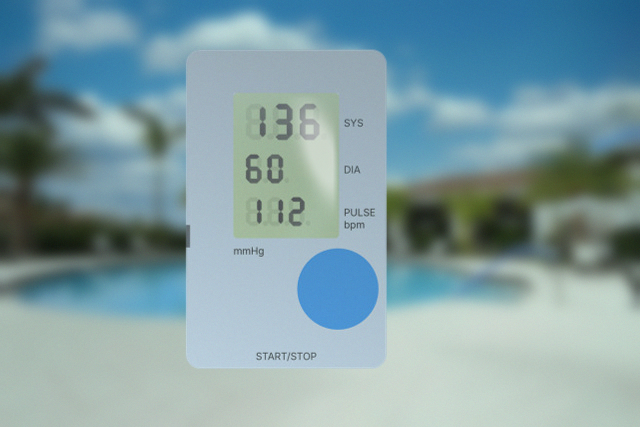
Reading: value=112 unit=bpm
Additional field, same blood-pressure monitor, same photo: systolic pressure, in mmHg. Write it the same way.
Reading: value=136 unit=mmHg
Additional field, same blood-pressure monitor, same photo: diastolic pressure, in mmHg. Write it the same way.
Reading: value=60 unit=mmHg
